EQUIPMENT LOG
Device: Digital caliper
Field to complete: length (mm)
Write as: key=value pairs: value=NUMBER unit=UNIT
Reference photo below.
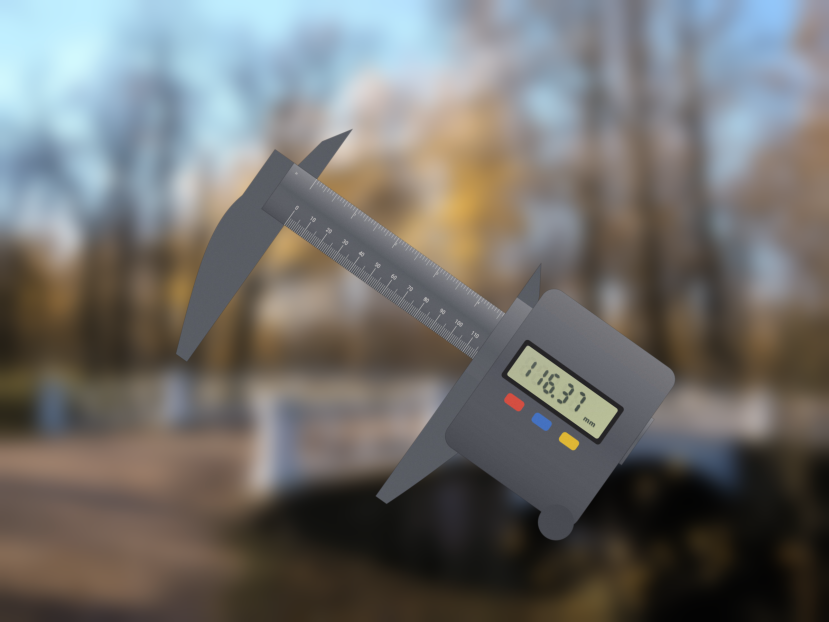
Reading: value=116.37 unit=mm
